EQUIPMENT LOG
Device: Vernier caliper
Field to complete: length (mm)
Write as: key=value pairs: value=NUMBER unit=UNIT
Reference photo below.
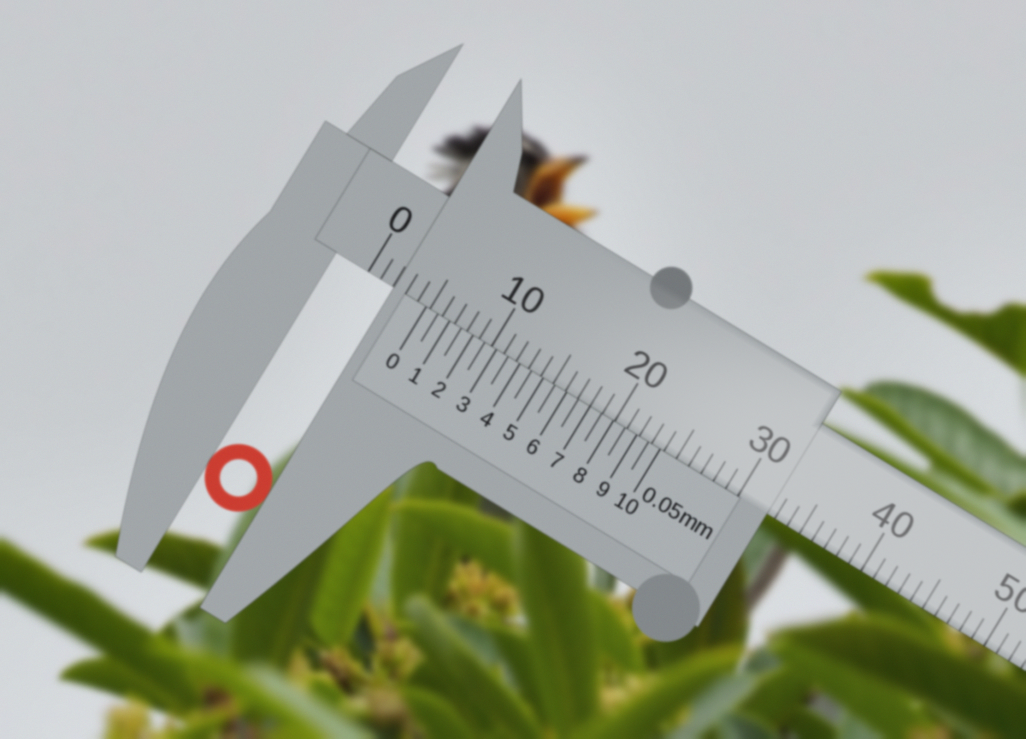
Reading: value=4.7 unit=mm
